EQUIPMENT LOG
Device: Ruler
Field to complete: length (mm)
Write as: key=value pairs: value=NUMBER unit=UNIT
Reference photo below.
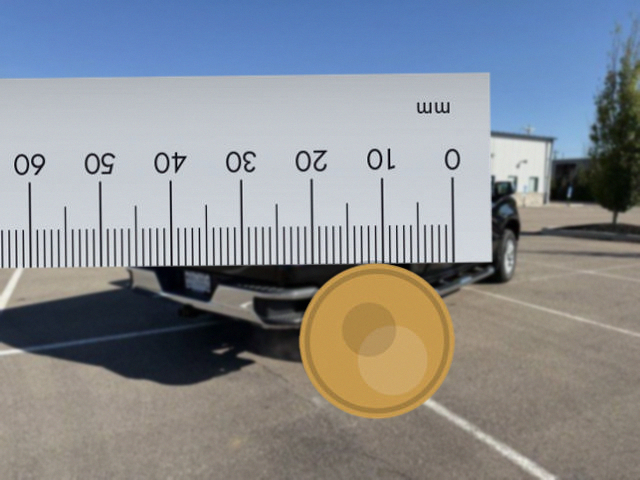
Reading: value=22 unit=mm
